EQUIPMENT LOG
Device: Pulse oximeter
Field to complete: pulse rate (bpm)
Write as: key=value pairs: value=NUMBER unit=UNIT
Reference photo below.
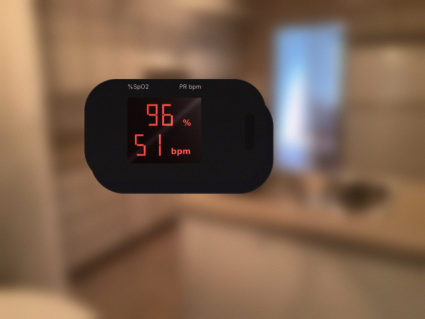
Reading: value=51 unit=bpm
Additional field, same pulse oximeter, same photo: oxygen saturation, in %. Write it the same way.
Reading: value=96 unit=%
